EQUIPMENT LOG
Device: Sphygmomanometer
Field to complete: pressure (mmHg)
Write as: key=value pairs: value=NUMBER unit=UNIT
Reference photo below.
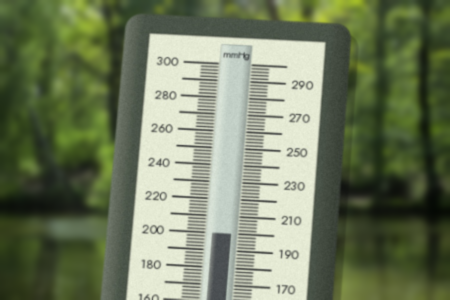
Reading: value=200 unit=mmHg
